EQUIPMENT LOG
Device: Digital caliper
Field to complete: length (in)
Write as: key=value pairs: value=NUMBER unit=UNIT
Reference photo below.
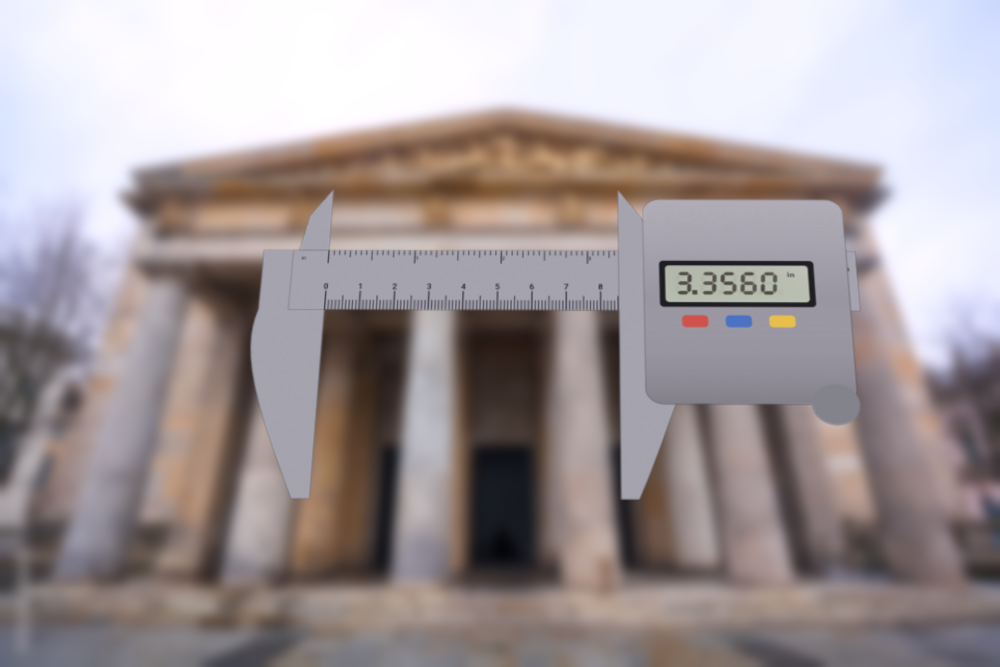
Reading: value=3.3560 unit=in
